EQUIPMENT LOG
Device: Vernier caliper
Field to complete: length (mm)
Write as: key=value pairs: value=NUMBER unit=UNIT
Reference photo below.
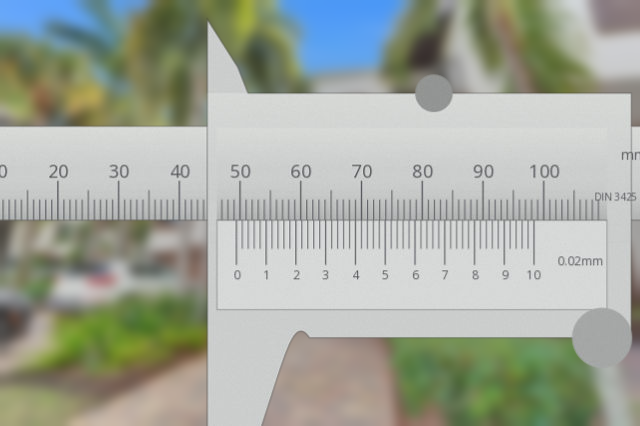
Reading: value=49.4 unit=mm
